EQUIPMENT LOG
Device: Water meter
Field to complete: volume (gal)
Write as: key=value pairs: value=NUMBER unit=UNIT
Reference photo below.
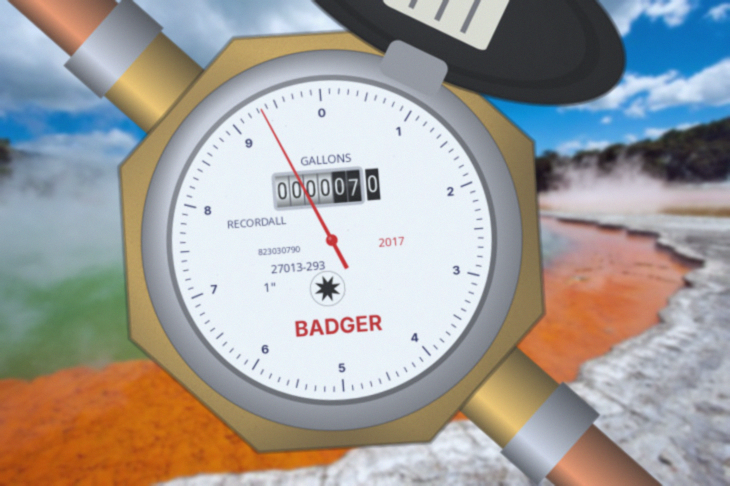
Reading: value=69.3 unit=gal
